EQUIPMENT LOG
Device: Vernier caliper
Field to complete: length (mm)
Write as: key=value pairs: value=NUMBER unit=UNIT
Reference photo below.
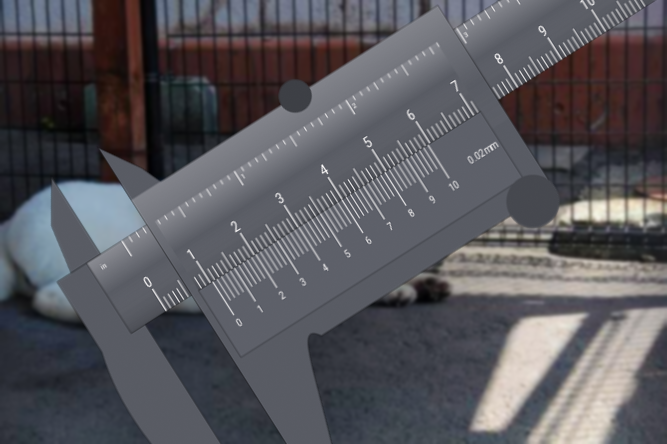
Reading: value=10.5 unit=mm
